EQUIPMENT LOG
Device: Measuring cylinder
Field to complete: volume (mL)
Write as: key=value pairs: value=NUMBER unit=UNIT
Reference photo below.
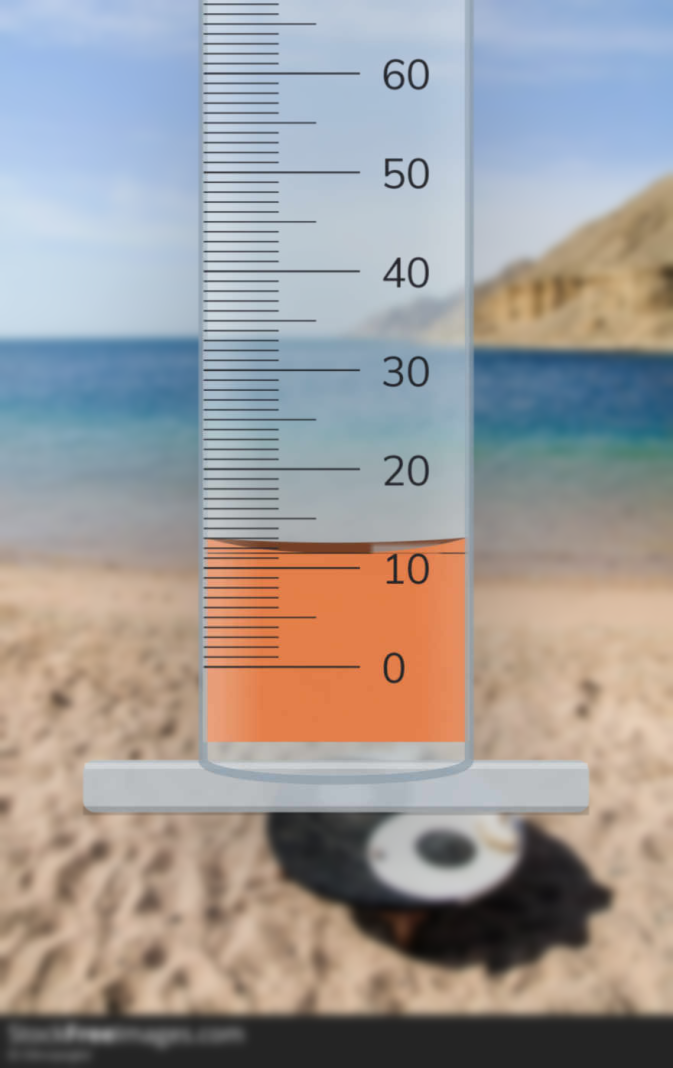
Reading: value=11.5 unit=mL
